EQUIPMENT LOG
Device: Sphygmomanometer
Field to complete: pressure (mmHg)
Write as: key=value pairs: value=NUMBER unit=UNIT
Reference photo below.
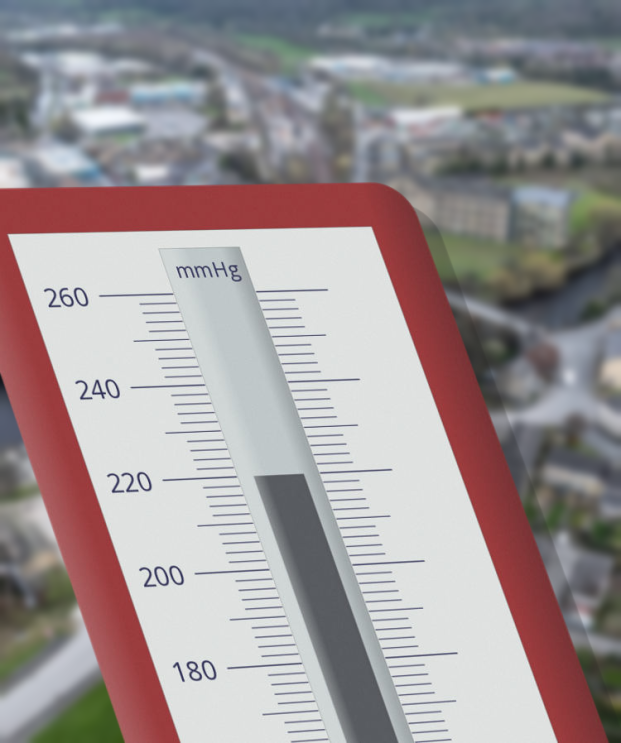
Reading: value=220 unit=mmHg
